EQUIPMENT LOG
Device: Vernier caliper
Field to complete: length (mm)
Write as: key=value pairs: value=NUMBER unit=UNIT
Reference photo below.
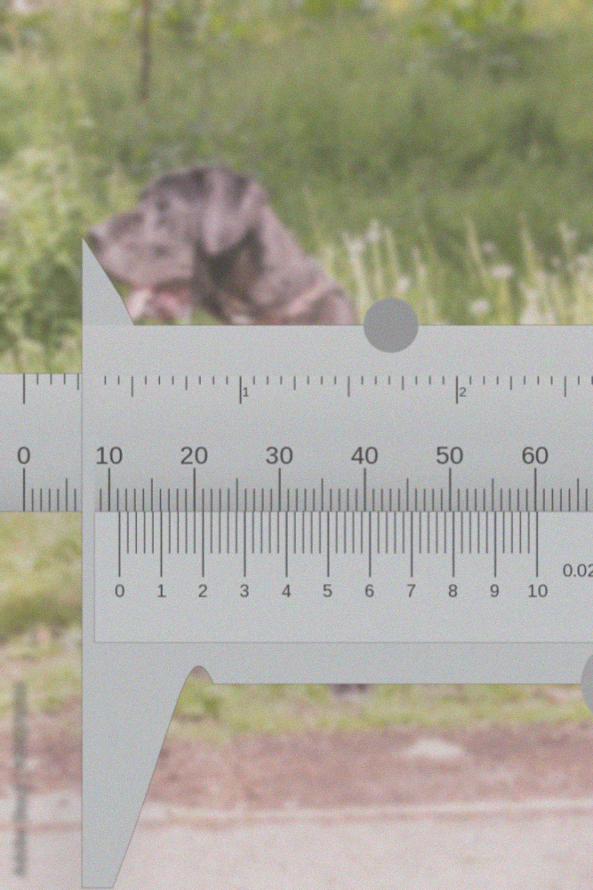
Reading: value=11.2 unit=mm
